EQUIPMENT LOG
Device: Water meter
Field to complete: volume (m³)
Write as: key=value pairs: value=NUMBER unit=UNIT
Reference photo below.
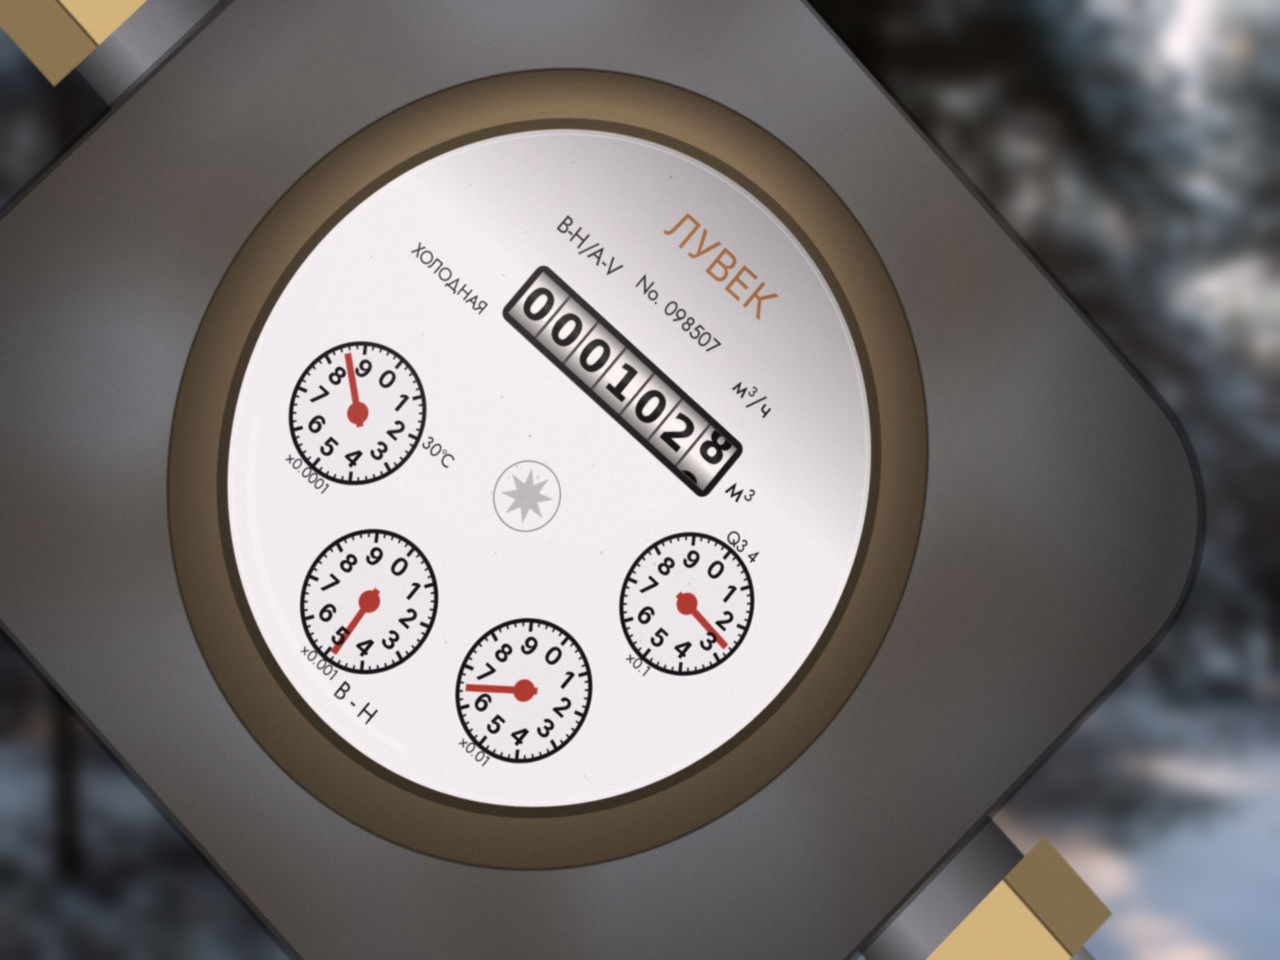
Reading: value=1028.2648 unit=m³
